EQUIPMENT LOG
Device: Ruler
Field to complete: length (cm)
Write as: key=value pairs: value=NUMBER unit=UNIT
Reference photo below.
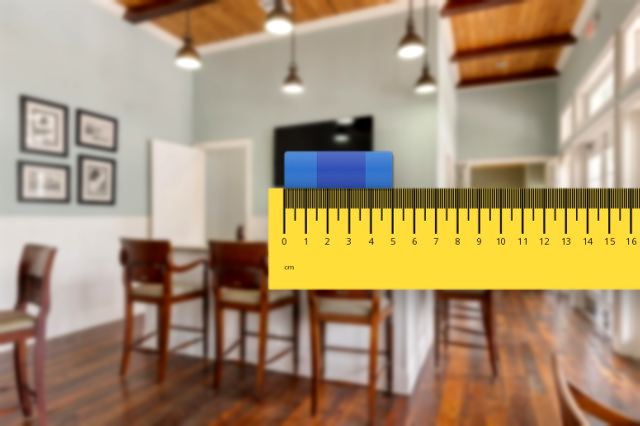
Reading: value=5 unit=cm
